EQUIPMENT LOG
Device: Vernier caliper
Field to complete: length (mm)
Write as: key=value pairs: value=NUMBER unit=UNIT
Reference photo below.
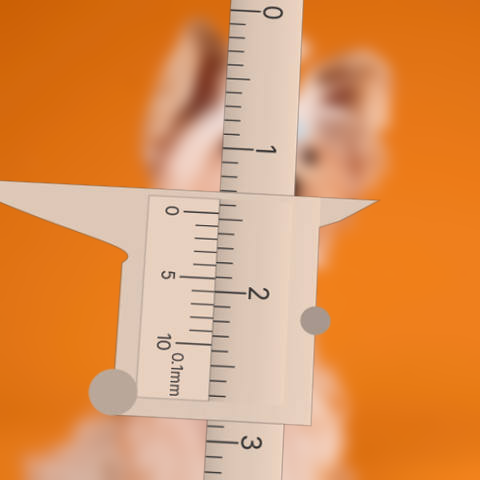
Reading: value=14.6 unit=mm
